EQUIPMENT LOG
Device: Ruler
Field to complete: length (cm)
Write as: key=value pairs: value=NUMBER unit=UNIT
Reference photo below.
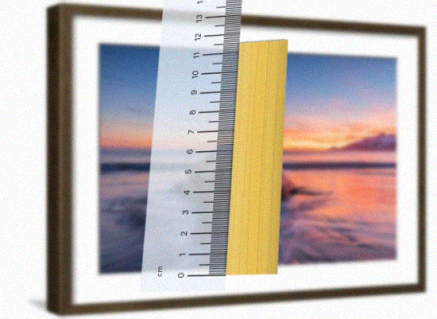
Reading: value=11.5 unit=cm
